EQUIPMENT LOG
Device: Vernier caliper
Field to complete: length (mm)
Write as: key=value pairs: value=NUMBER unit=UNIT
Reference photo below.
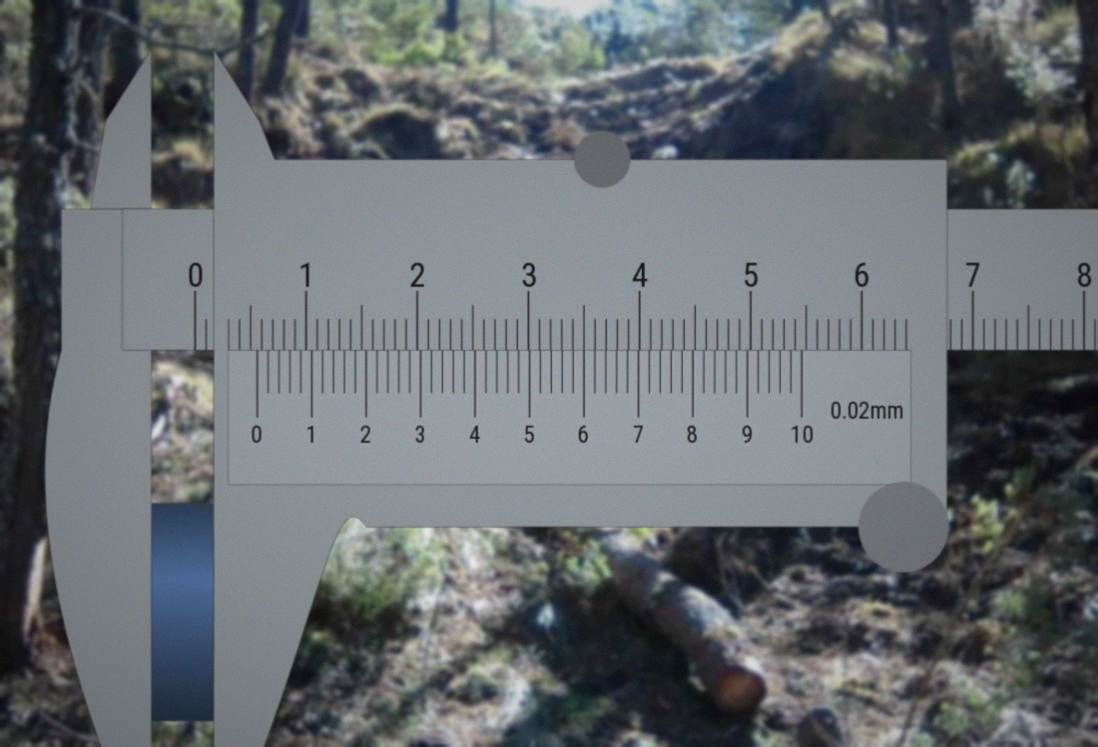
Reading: value=5.6 unit=mm
